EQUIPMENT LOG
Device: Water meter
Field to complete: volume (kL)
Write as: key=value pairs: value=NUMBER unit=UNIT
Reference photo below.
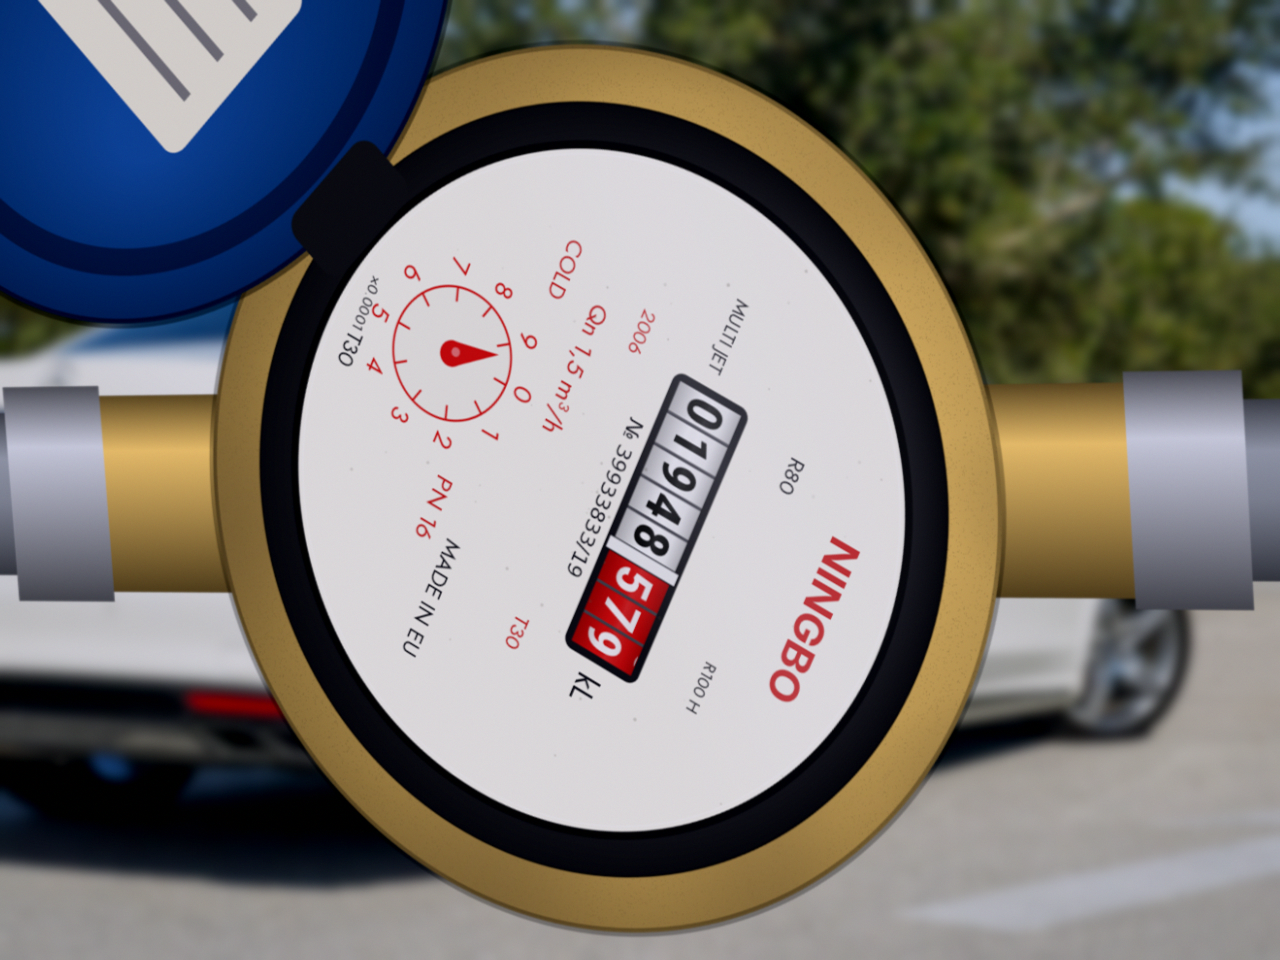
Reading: value=1948.5789 unit=kL
